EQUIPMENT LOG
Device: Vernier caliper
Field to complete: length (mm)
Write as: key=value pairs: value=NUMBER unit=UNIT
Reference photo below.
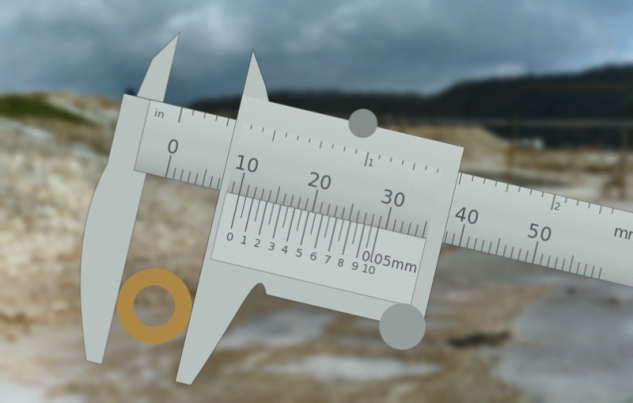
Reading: value=10.0 unit=mm
